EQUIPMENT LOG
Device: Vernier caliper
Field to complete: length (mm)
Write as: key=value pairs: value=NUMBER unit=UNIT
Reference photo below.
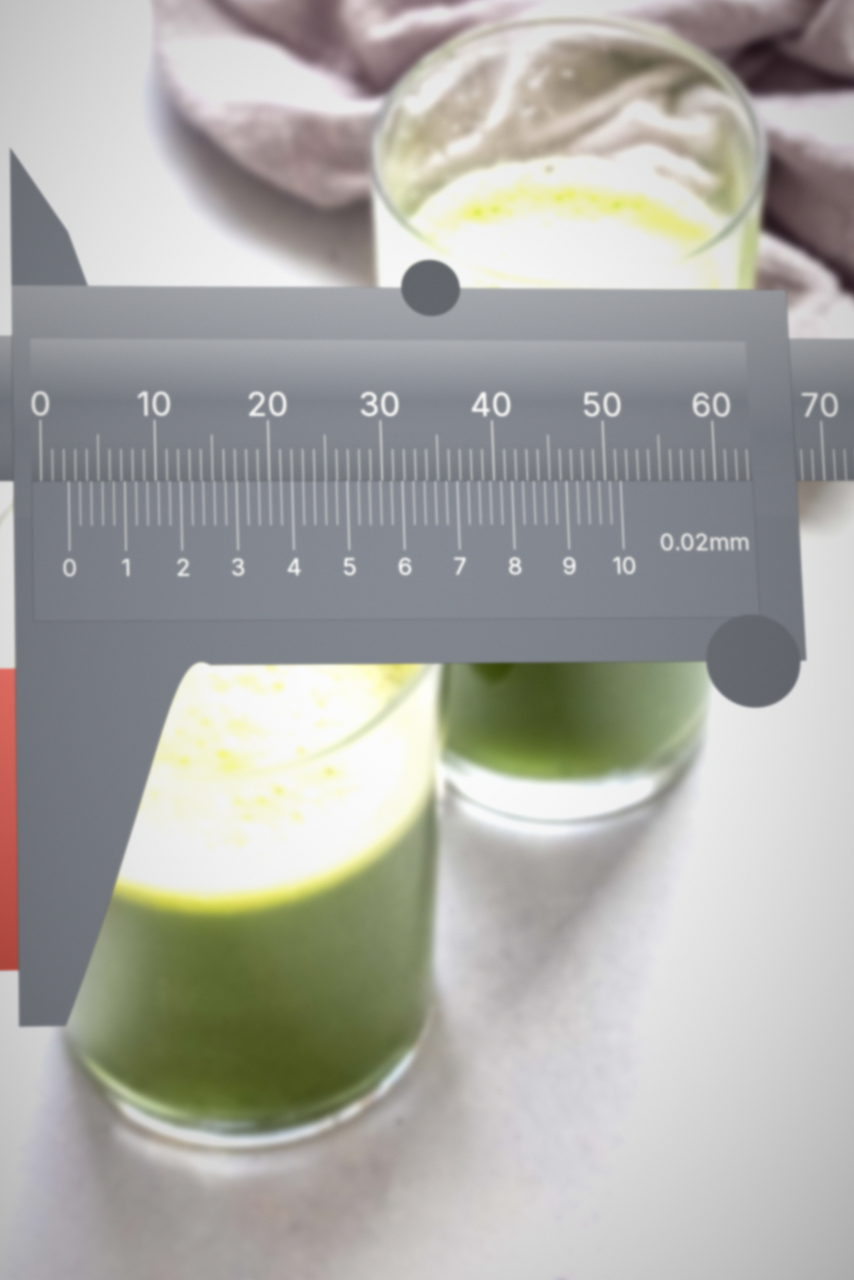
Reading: value=2.4 unit=mm
